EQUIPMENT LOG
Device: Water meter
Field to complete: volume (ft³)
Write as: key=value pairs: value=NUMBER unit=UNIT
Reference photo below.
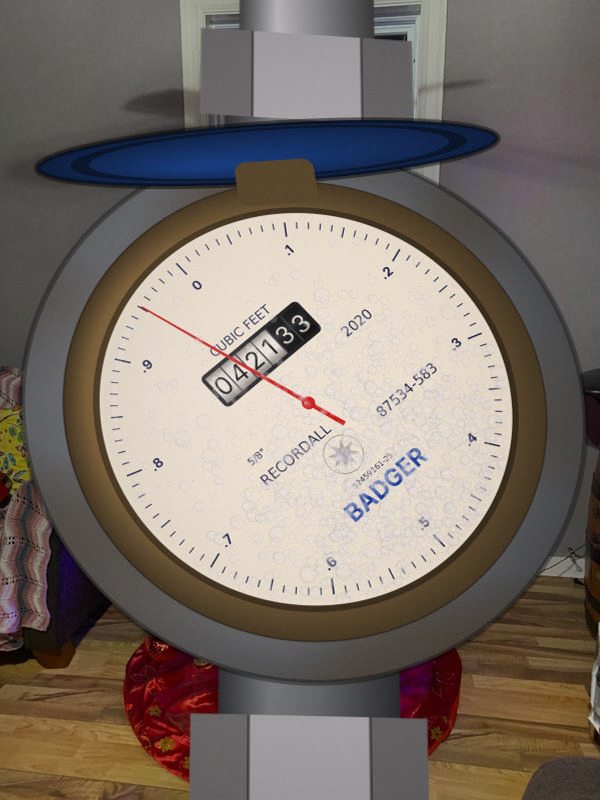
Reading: value=42132.95 unit=ft³
